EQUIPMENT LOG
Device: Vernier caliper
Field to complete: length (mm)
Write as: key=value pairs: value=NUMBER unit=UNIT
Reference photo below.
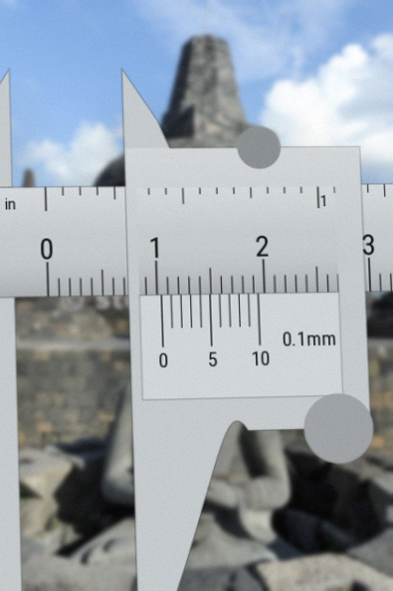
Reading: value=10.4 unit=mm
